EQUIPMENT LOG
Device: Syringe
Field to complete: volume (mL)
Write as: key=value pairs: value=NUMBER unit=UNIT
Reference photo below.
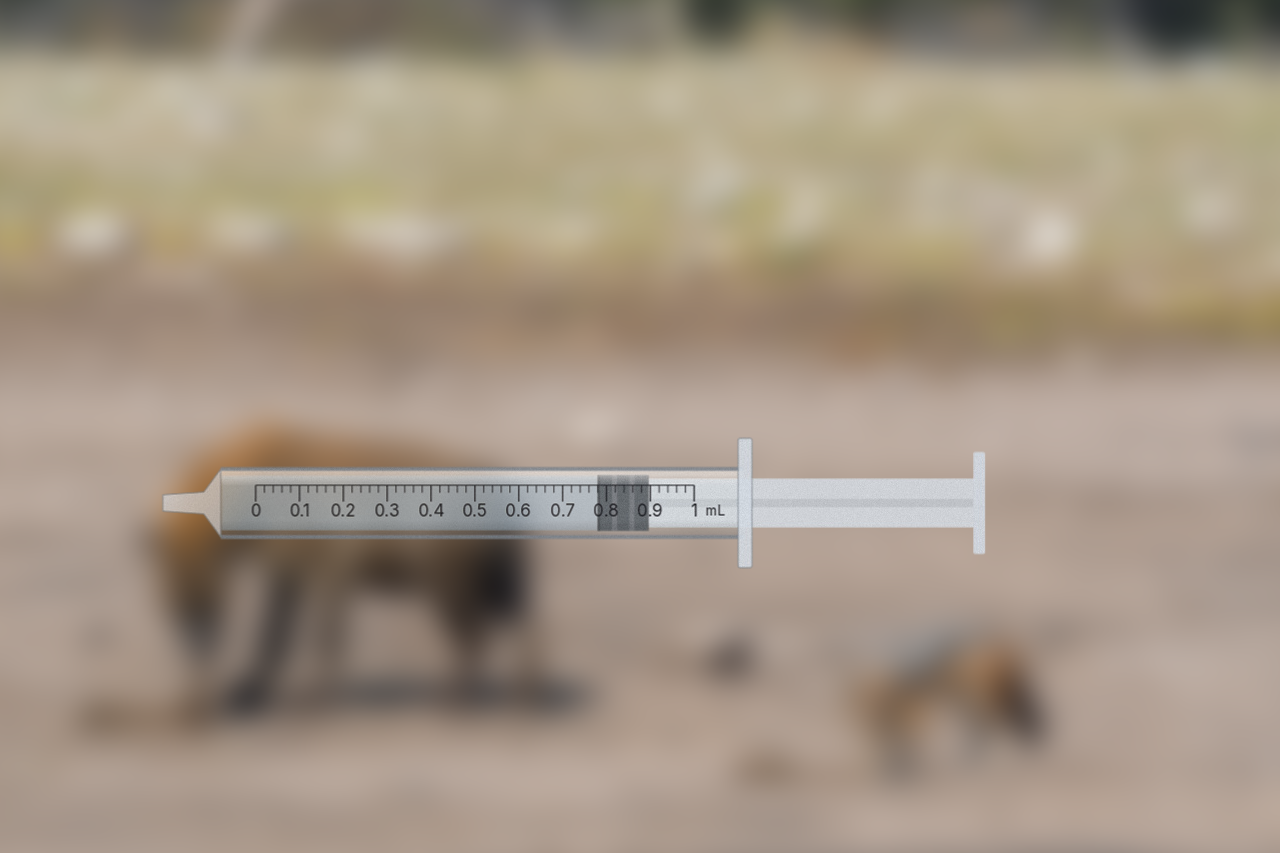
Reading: value=0.78 unit=mL
